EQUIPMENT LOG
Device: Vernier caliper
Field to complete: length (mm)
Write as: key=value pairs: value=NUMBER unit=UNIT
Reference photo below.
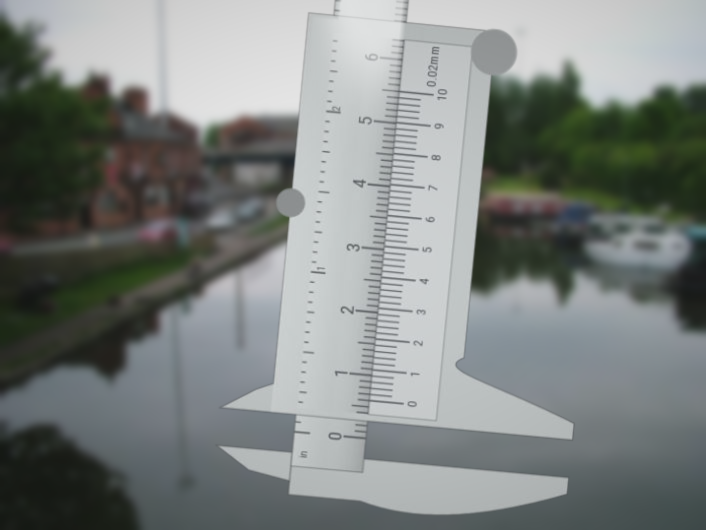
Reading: value=6.0 unit=mm
